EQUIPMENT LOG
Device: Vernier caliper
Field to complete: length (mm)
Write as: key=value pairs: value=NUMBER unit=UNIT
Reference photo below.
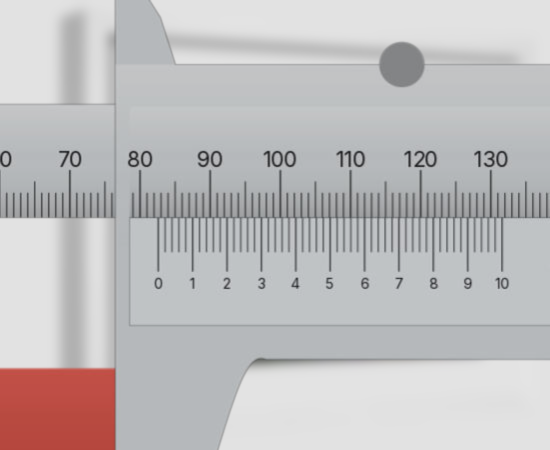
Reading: value=82.6 unit=mm
